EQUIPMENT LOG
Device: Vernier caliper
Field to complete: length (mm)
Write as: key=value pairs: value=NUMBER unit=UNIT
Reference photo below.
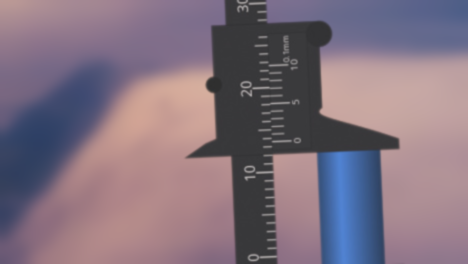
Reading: value=13.6 unit=mm
